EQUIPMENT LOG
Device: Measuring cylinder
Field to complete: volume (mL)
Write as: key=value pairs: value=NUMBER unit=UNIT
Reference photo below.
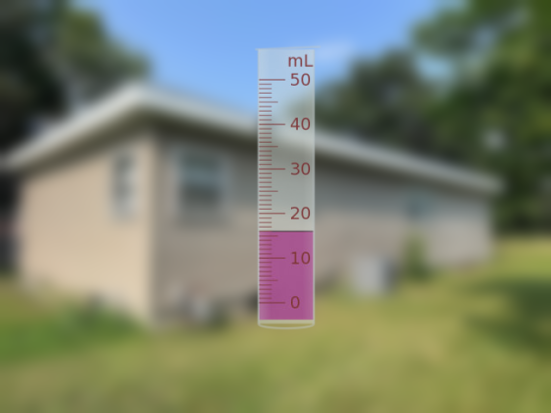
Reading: value=16 unit=mL
